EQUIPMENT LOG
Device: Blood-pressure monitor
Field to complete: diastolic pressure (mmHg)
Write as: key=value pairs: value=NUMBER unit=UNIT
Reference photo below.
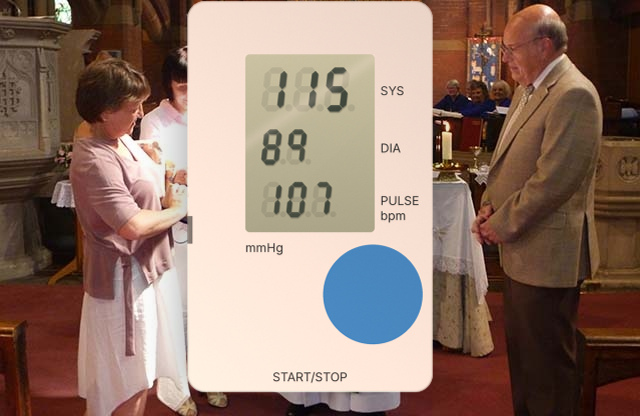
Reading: value=89 unit=mmHg
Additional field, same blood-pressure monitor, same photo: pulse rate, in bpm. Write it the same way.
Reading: value=107 unit=bpm
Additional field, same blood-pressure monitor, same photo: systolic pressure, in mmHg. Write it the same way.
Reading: value=115 unit=mmHg
